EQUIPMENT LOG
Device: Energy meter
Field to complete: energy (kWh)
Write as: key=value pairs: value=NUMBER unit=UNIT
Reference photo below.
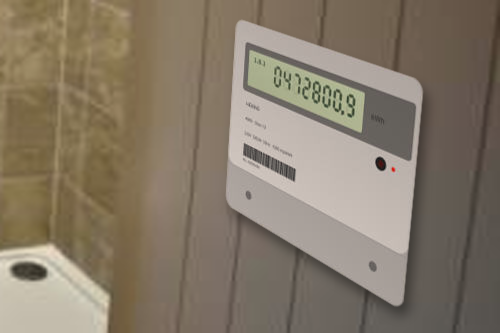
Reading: value=472800.9 unit=kWh
